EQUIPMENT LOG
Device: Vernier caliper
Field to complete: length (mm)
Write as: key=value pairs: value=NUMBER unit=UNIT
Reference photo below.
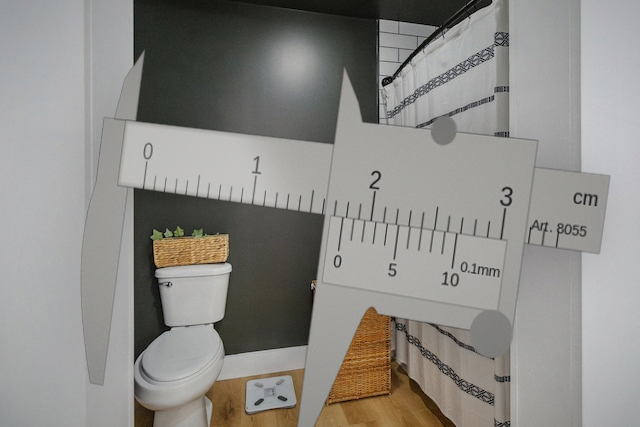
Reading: value=17.7 unit=mm
